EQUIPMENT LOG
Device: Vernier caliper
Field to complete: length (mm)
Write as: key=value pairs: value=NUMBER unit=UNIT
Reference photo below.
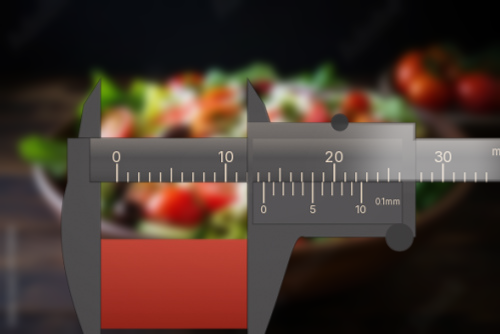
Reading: value=13.5 unit=mm
